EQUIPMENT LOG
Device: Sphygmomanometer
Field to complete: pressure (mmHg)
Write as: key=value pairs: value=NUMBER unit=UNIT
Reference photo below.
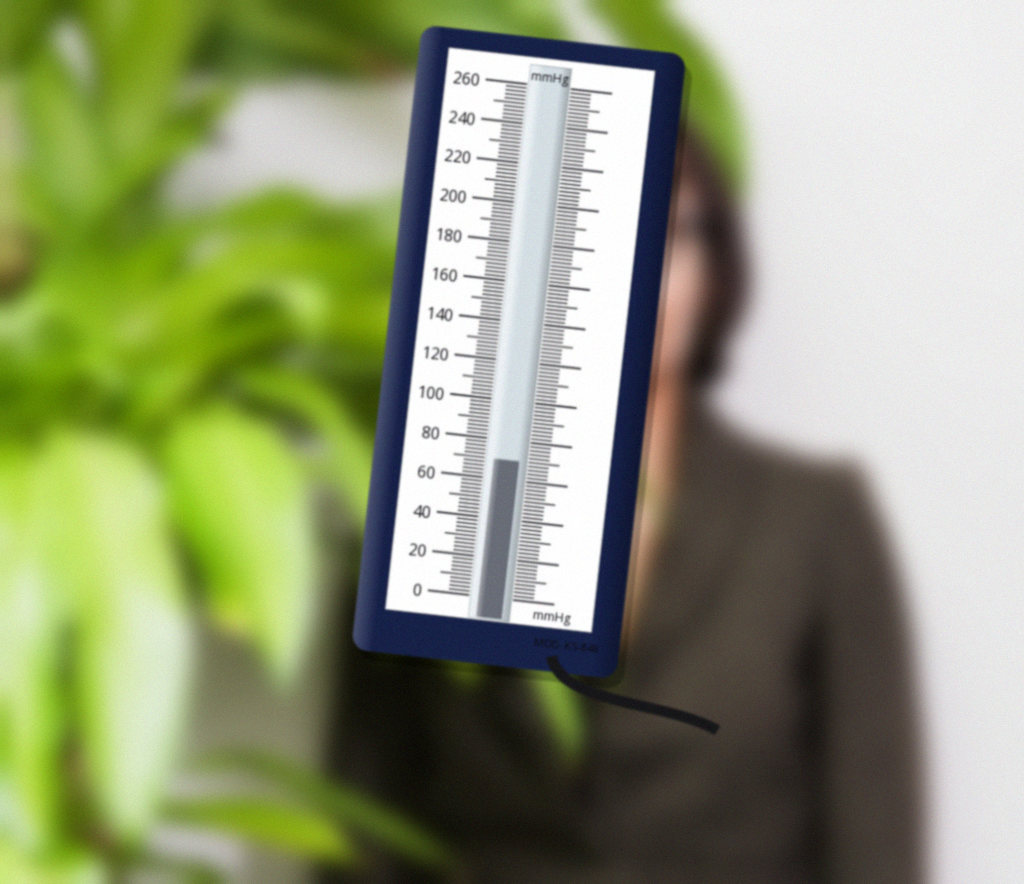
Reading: value=70 unit=mmHg
